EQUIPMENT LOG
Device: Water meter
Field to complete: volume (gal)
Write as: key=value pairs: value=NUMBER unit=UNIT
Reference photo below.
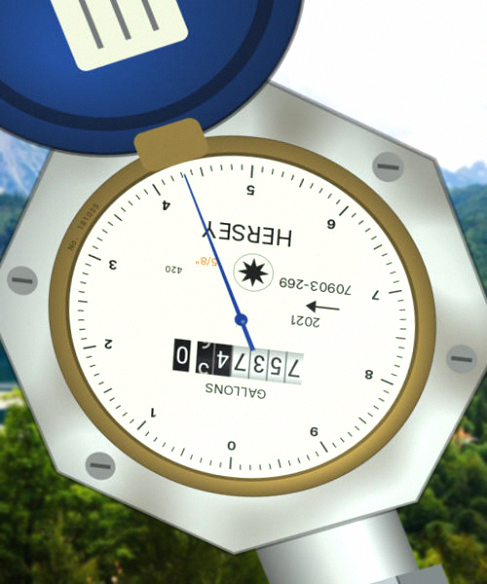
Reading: value=7537454.3 unit=gal
